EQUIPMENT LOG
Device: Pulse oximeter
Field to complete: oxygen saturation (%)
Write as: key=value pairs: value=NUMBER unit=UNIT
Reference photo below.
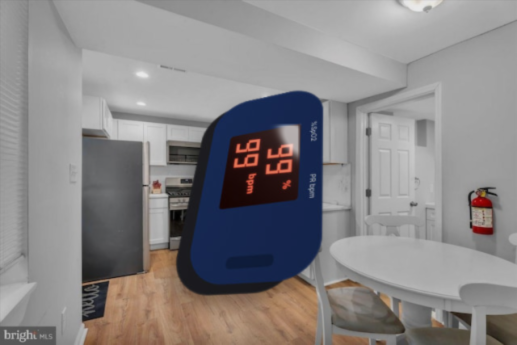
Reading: value=99 unit=%
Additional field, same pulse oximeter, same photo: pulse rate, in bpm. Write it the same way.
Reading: value=99 unit=bpm
